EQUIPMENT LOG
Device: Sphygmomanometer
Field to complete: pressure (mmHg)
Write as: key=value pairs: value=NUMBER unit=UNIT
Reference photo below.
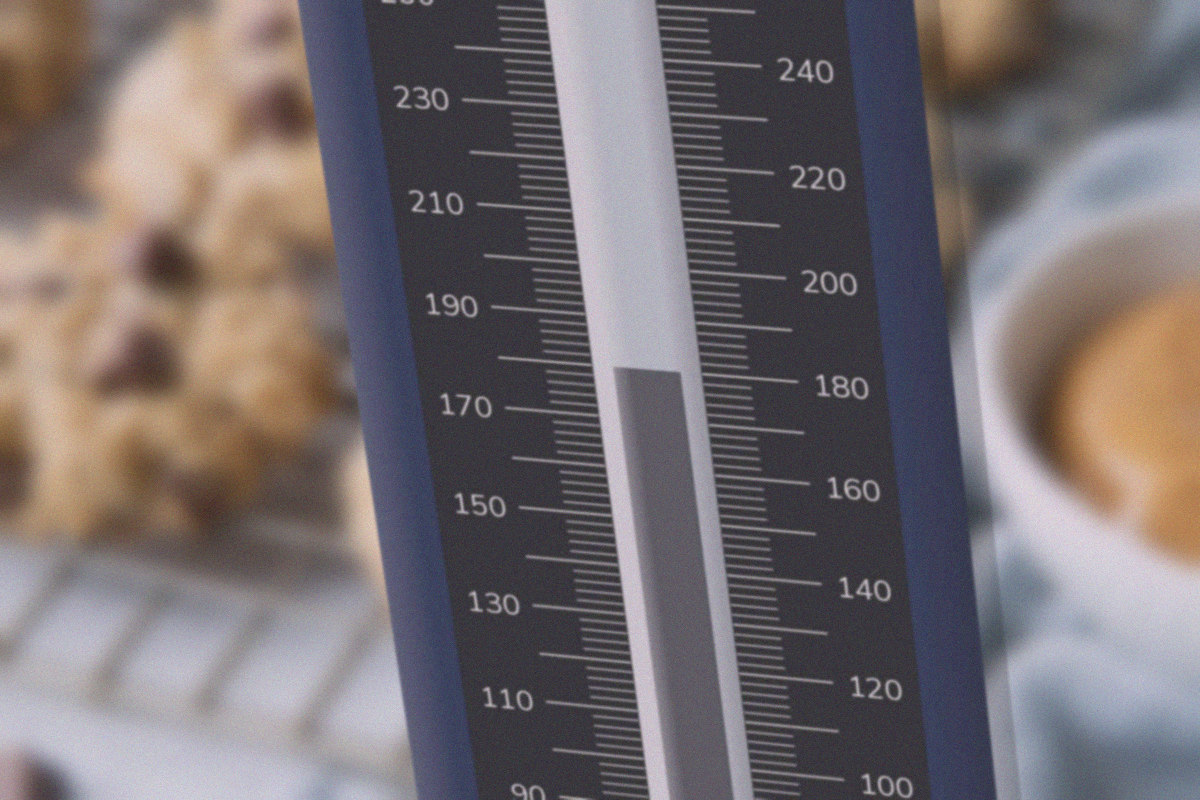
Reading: value=180 unit=mmHg
